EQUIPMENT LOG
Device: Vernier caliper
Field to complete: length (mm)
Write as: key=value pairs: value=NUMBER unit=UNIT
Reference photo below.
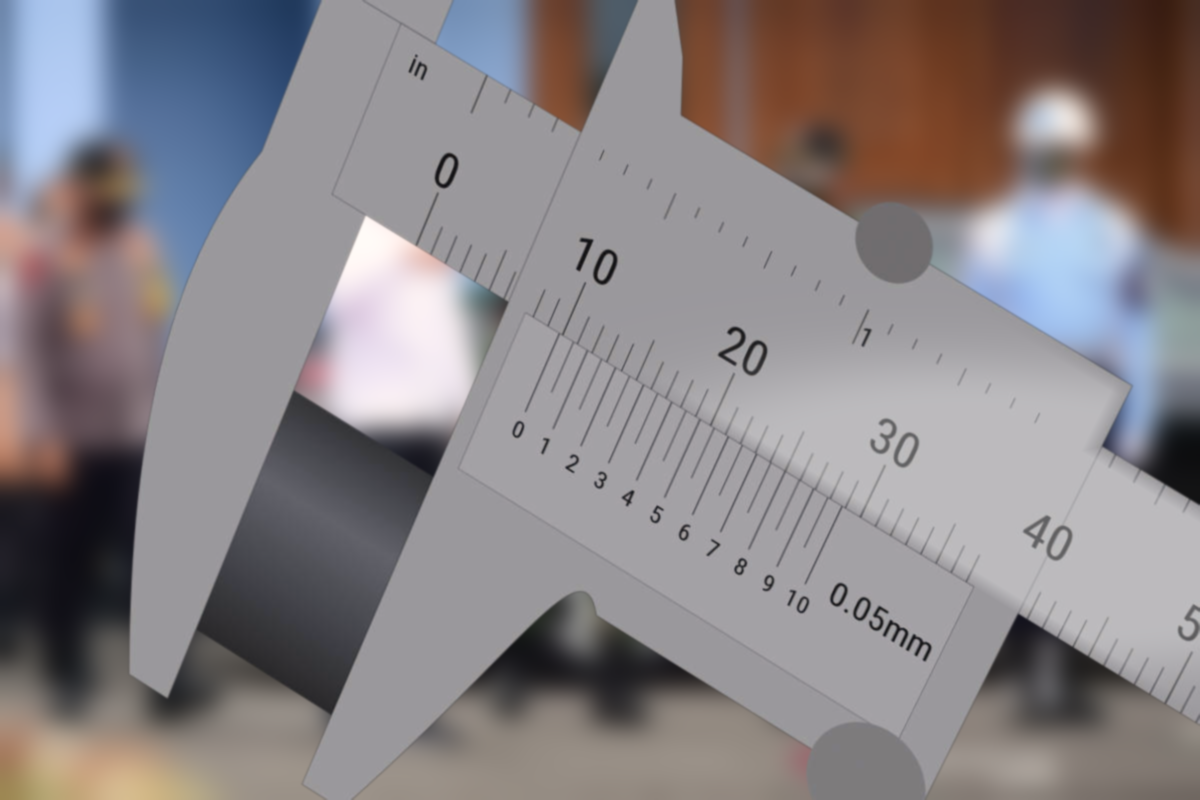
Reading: value=9.8 unit=mm
